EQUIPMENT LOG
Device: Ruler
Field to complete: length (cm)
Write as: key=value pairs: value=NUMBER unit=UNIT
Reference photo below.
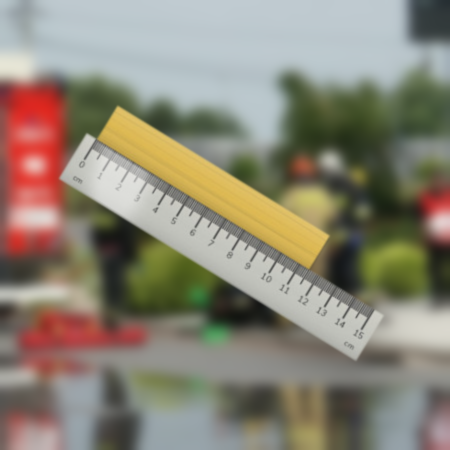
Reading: value=11.5 unit=cm
